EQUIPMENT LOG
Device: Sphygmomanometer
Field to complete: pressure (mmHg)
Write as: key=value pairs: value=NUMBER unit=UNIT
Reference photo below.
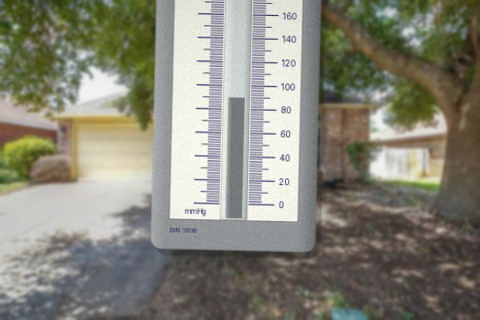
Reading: value=90 unit=mmHg
